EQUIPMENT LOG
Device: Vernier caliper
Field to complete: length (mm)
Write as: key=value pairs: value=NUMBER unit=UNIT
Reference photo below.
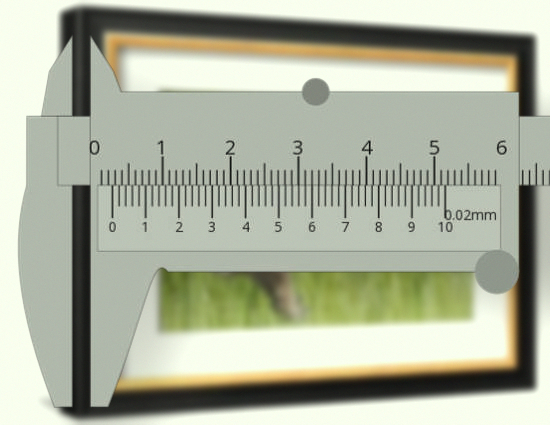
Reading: value=2.6 unit=mm
